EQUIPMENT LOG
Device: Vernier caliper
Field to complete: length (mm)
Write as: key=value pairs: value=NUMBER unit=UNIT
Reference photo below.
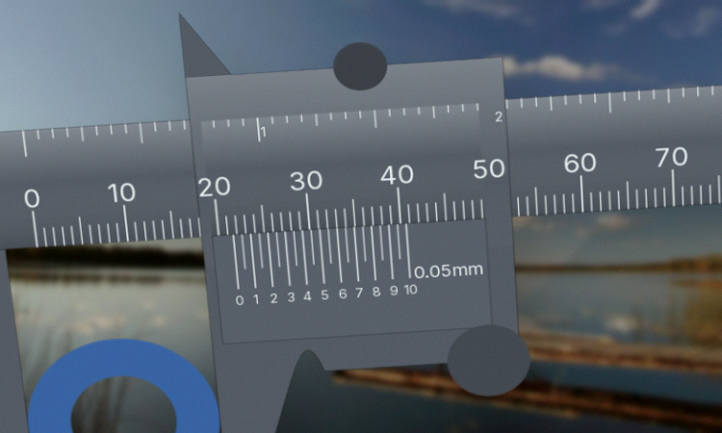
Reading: value=21.6 unit=mm
